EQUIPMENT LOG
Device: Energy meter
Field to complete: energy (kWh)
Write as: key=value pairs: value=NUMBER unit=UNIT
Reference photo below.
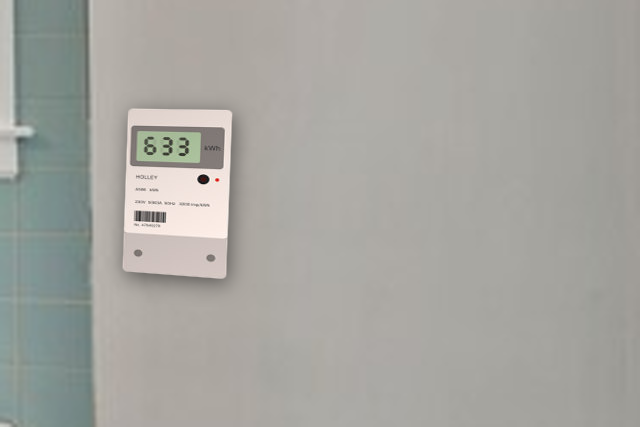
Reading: value=633 unit=kWh
